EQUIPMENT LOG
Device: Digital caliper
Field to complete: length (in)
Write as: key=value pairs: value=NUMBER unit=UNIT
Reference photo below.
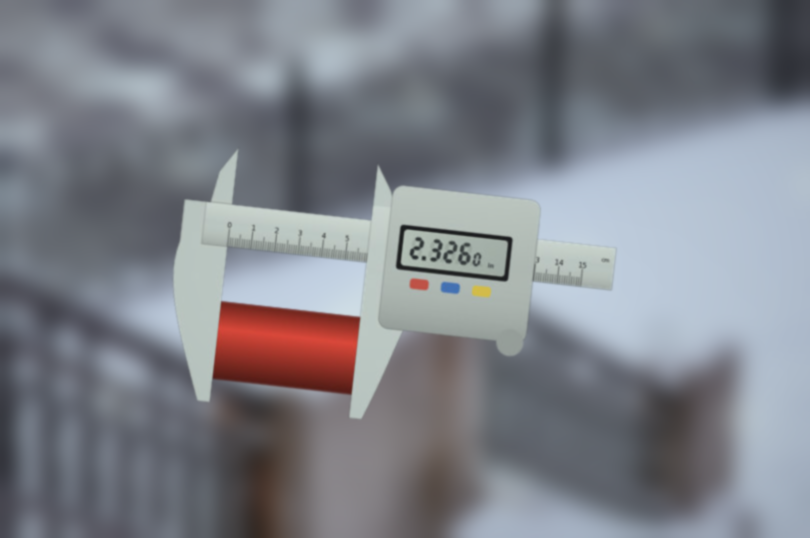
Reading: value=2.3260 unit=in
